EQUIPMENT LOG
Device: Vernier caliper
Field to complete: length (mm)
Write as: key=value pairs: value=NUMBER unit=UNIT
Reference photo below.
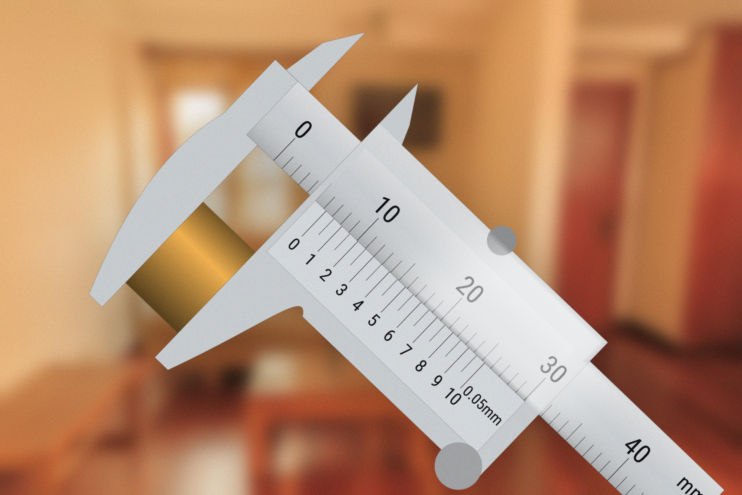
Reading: value=6.3 unit=mm
